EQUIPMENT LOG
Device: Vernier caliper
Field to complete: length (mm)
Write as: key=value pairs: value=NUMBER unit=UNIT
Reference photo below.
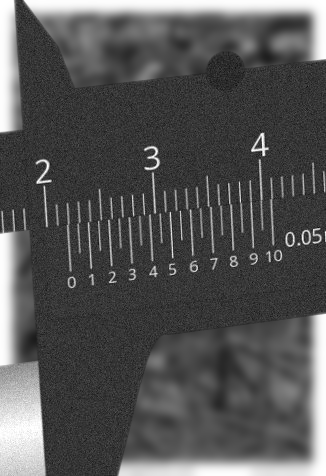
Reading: value=21.9 unit=mm
